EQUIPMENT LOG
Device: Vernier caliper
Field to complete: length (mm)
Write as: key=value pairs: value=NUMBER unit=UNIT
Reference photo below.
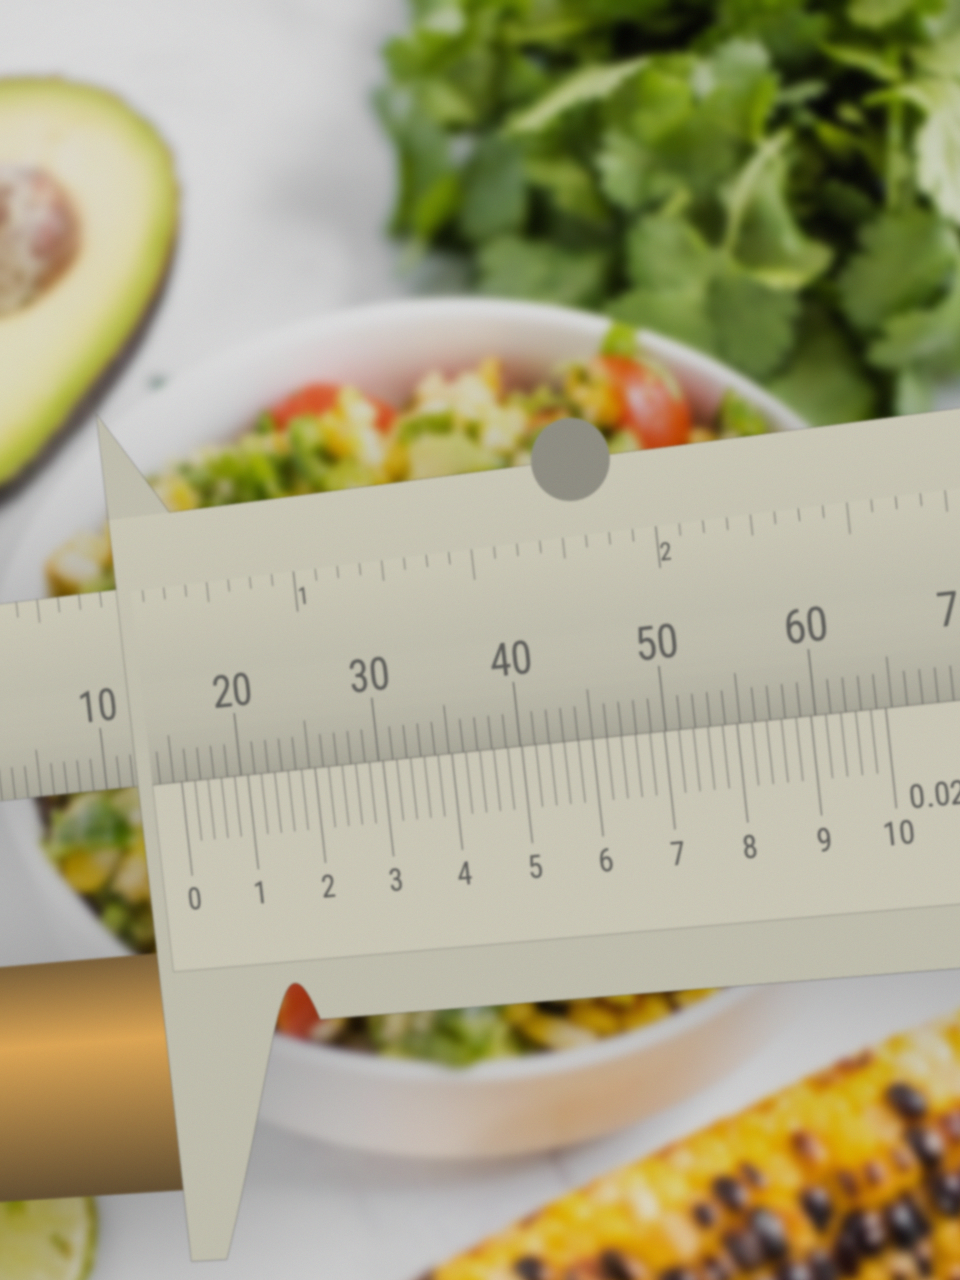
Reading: value=15.6 unit=mm
